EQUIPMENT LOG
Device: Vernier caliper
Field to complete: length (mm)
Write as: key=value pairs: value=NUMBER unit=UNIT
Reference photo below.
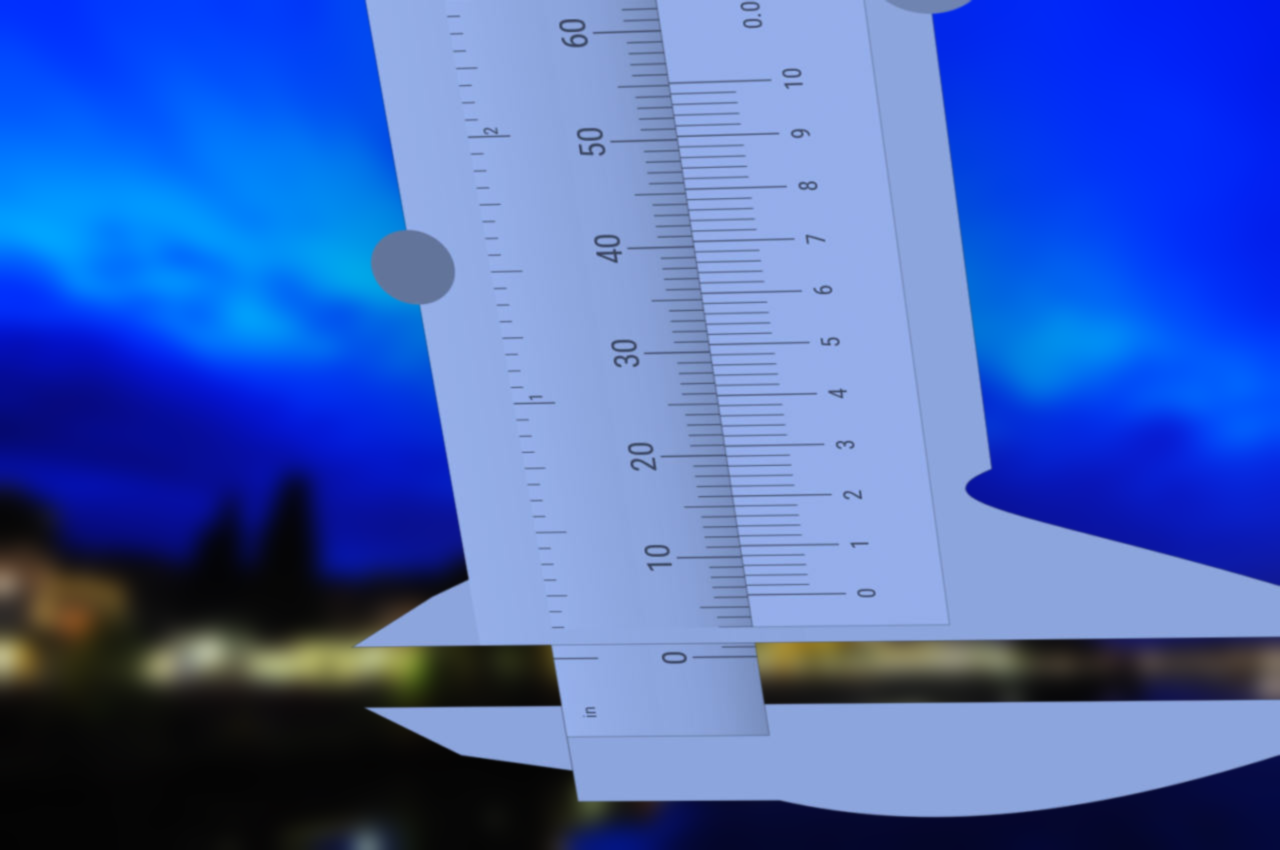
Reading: value=6.2 unit=mm
